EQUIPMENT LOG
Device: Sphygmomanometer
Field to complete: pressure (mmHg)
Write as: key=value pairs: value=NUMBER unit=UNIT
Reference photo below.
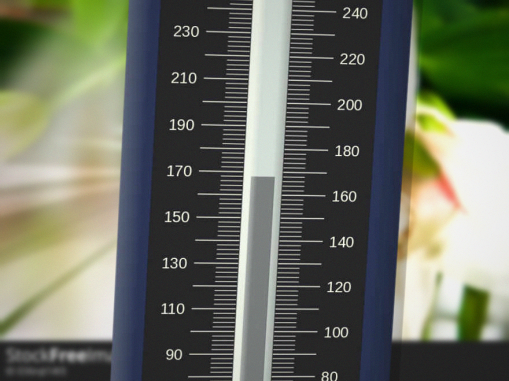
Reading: value=168 unit=mmHg
